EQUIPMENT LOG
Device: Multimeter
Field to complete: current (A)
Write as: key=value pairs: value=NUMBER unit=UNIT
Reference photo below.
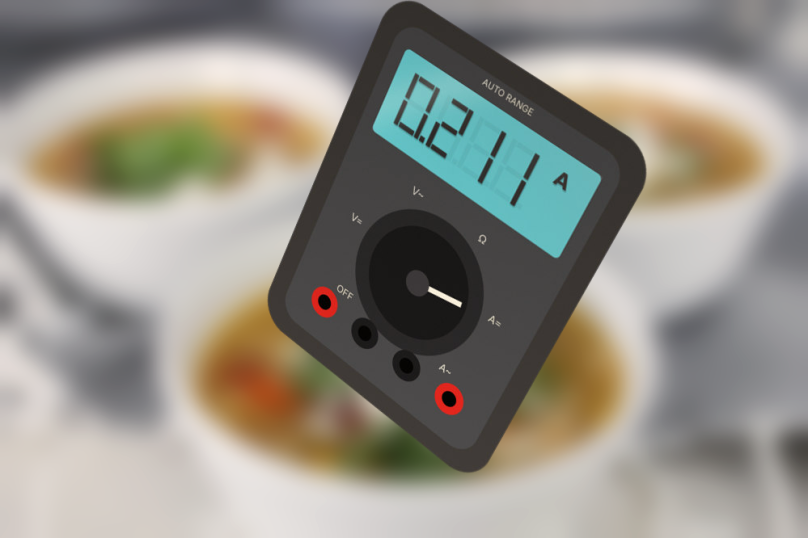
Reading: value=0.211 unit=A
